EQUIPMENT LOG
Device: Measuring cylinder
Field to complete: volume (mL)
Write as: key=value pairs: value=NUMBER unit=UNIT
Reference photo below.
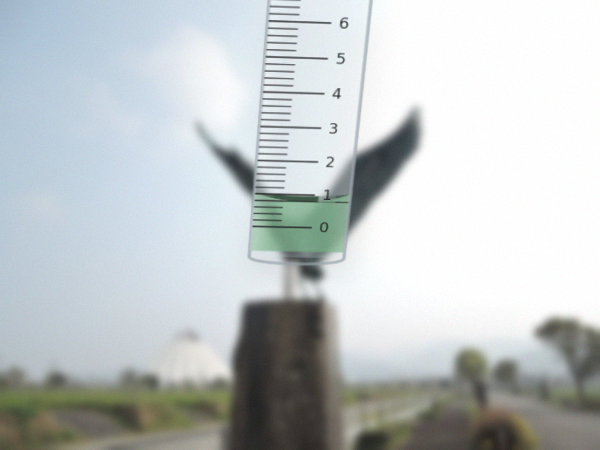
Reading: value=0.8 unit=mL
